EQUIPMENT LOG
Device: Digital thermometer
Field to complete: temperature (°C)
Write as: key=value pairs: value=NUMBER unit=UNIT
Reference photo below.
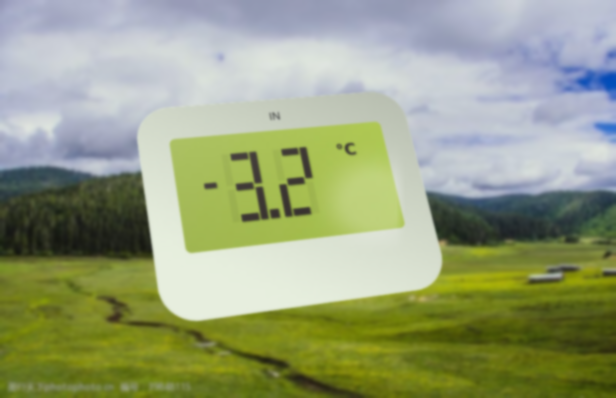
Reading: value=-3.2 unit=°C
